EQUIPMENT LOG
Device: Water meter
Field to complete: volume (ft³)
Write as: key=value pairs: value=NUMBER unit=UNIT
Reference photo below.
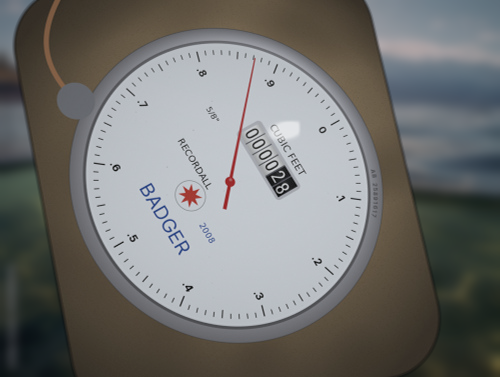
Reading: value=27.87 unit=ft³
